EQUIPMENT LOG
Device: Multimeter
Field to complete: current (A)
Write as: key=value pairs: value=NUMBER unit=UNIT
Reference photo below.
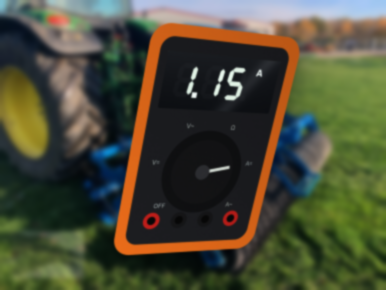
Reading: value=1.15 unit=A
